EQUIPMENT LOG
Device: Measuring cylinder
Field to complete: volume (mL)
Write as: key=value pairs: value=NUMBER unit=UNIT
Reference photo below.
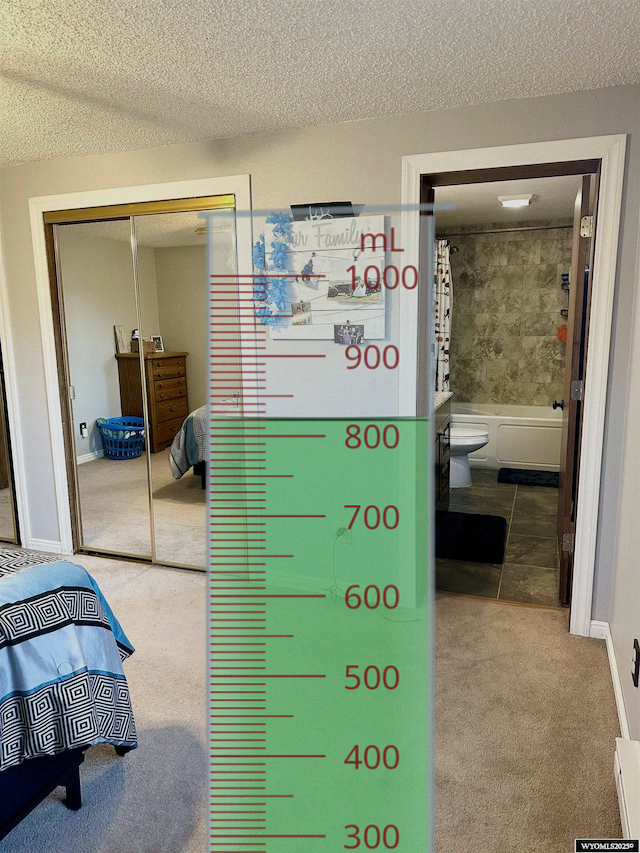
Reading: value=820 unit=mL
